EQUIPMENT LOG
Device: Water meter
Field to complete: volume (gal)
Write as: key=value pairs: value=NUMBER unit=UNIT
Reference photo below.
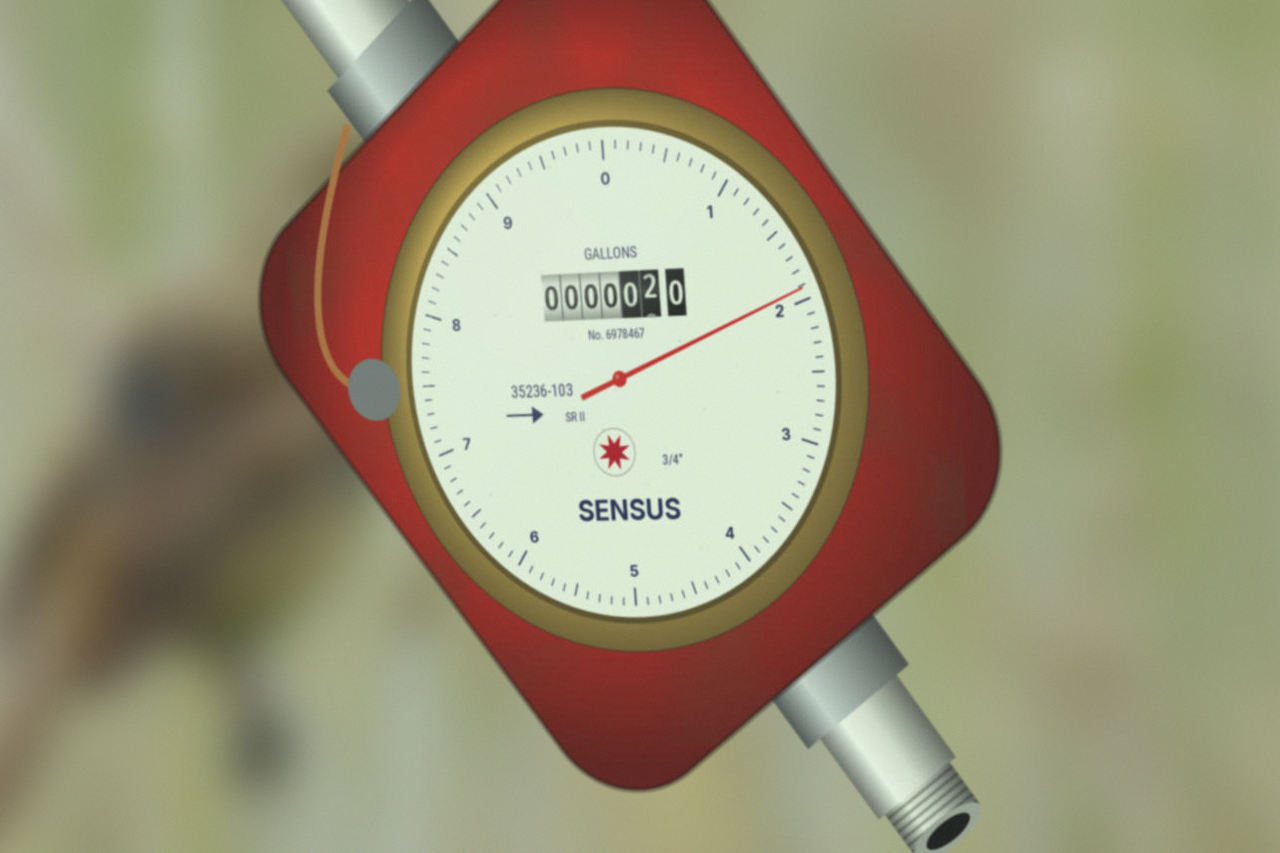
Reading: value=21.9 unit=gal
